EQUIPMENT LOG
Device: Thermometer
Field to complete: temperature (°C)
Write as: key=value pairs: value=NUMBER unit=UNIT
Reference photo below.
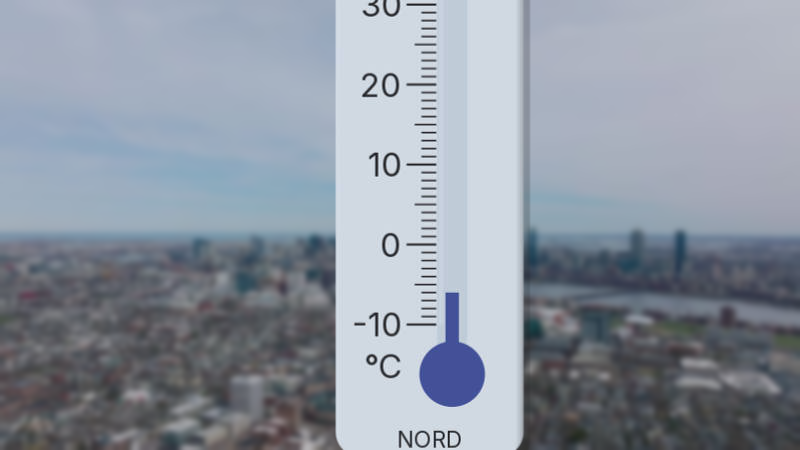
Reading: value=-6 unit=°C
